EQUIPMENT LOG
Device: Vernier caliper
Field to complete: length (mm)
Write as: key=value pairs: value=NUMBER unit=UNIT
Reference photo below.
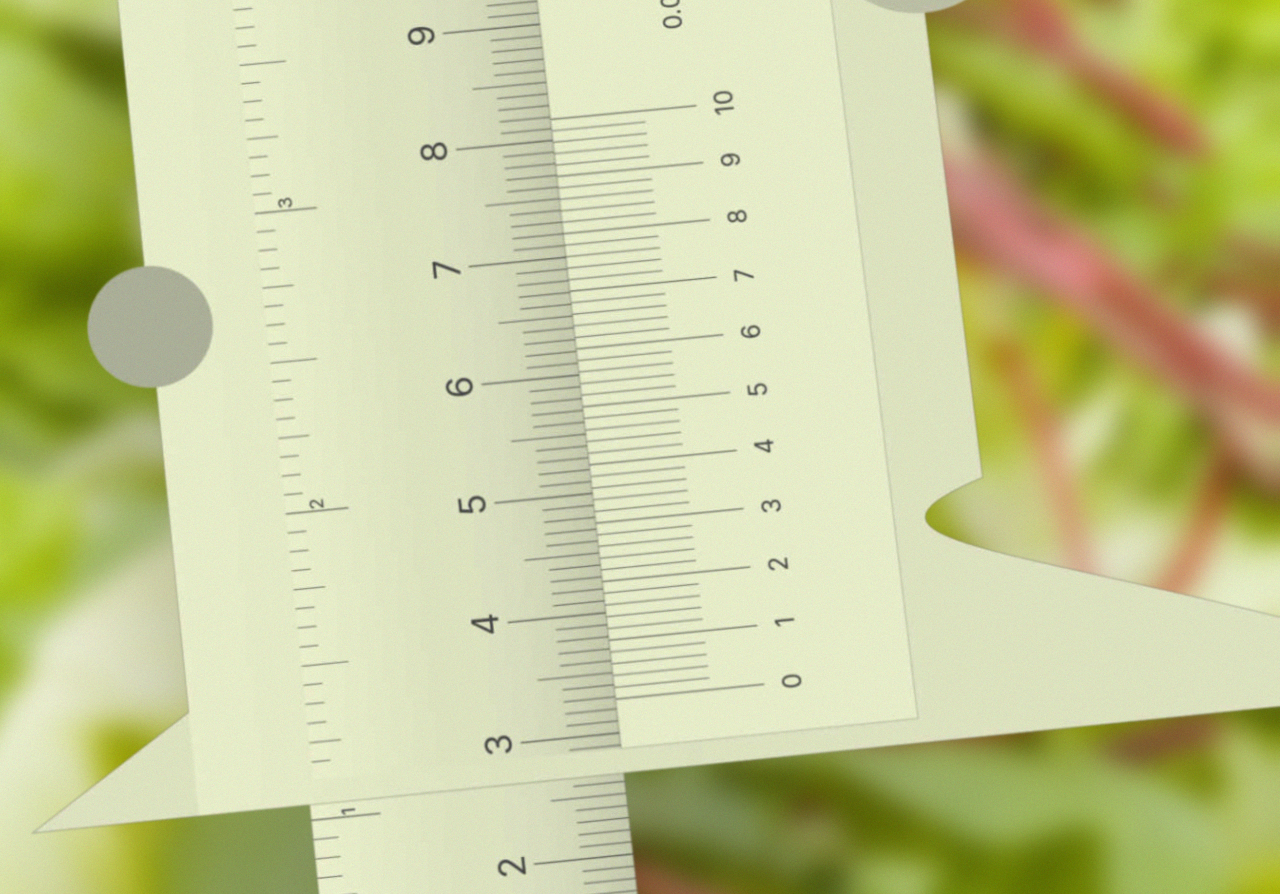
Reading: value=32.8 unit=mm
